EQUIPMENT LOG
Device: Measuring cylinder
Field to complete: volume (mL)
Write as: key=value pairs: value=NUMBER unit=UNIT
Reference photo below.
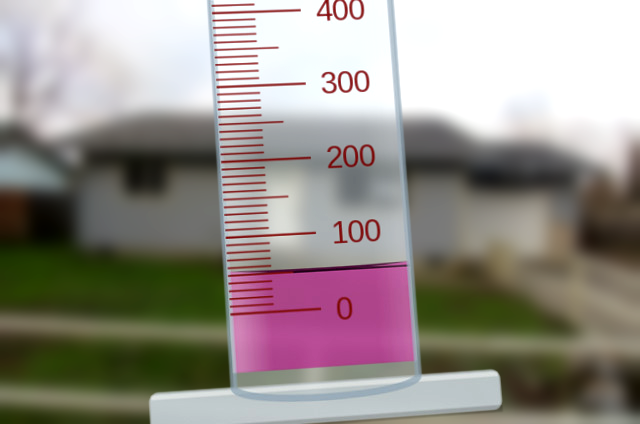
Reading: value=50 unit=mL
